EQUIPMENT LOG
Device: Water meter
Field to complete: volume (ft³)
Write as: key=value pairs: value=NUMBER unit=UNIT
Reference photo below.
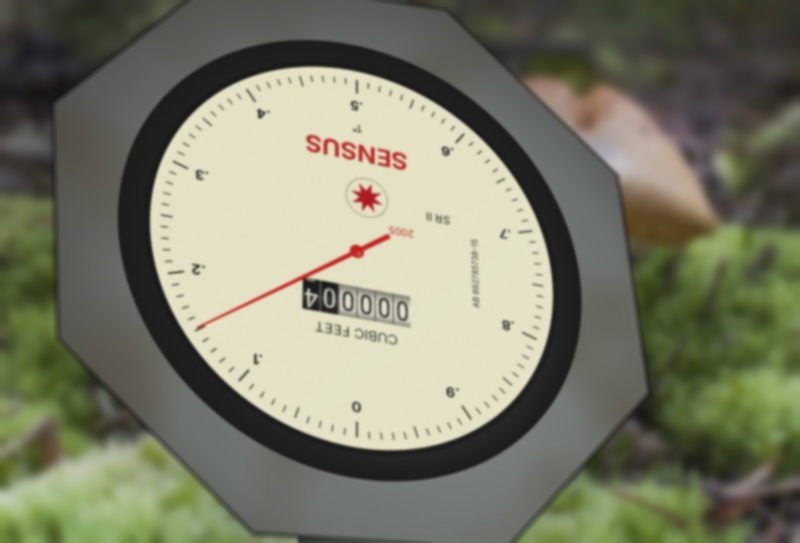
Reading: value=4.15 unit=ft³
